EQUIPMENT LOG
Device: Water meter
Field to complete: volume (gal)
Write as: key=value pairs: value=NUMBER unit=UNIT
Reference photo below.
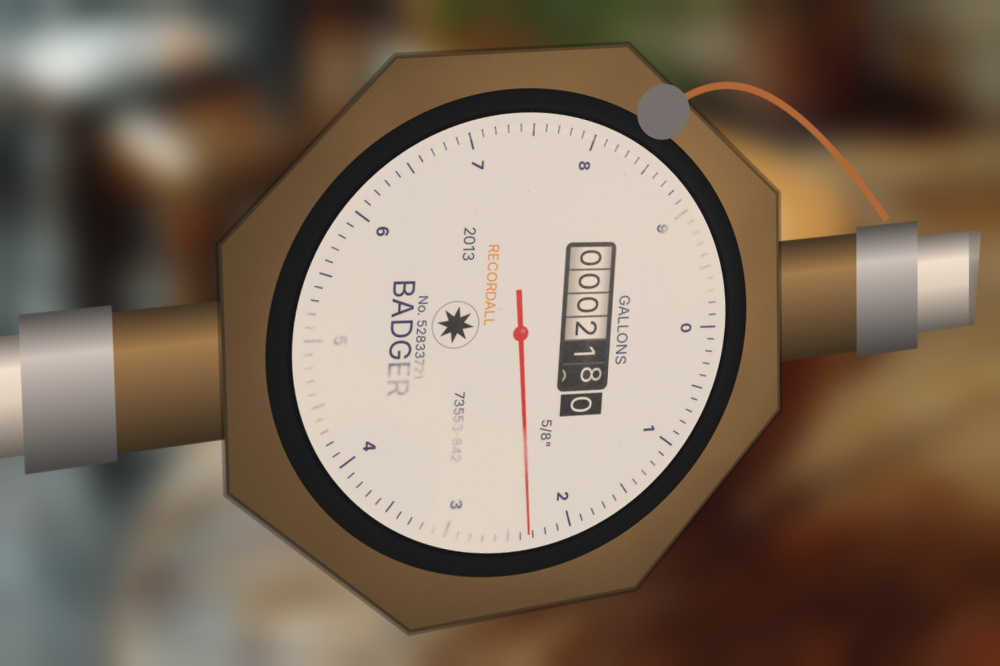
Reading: value=2182.3 unit=gal
